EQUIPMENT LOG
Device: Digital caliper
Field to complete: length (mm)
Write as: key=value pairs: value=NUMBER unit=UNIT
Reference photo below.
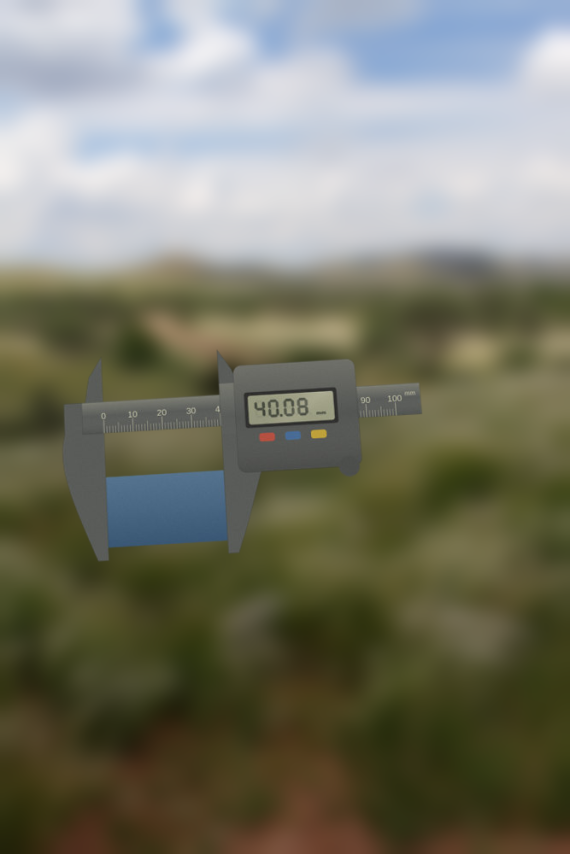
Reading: value=40.08 unit=mm
